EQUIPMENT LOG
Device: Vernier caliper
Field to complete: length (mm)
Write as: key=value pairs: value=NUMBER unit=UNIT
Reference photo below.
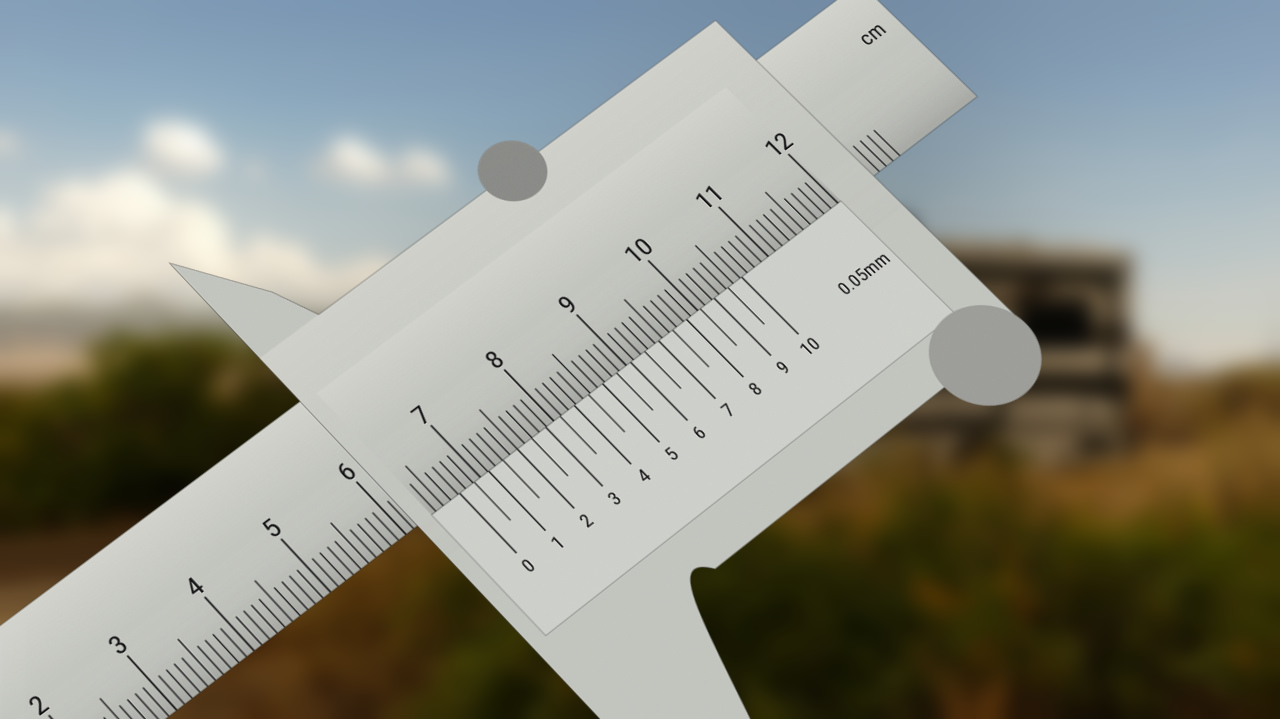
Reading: value=67.2 unit=mm
